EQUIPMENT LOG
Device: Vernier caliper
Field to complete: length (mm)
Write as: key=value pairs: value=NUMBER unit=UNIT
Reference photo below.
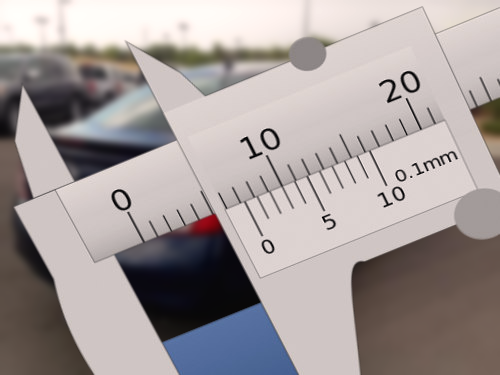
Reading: value=7.3 unit=mm
